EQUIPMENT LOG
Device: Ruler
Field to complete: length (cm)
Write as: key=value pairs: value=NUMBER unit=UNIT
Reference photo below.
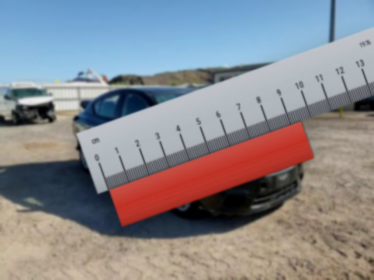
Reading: value=9.5 unit=cm
